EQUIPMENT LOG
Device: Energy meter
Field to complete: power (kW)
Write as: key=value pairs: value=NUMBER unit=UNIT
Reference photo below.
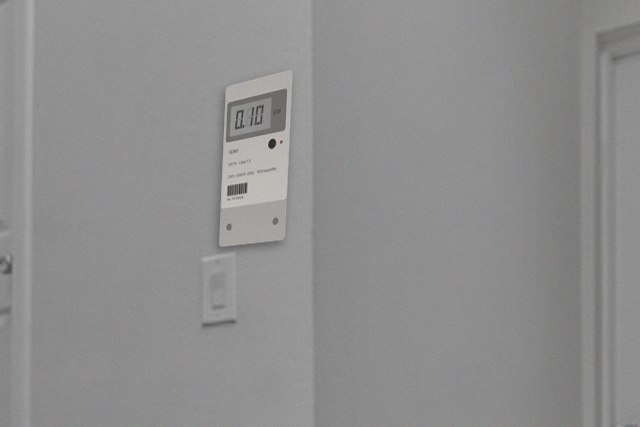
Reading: value=0.10 unit=kW
